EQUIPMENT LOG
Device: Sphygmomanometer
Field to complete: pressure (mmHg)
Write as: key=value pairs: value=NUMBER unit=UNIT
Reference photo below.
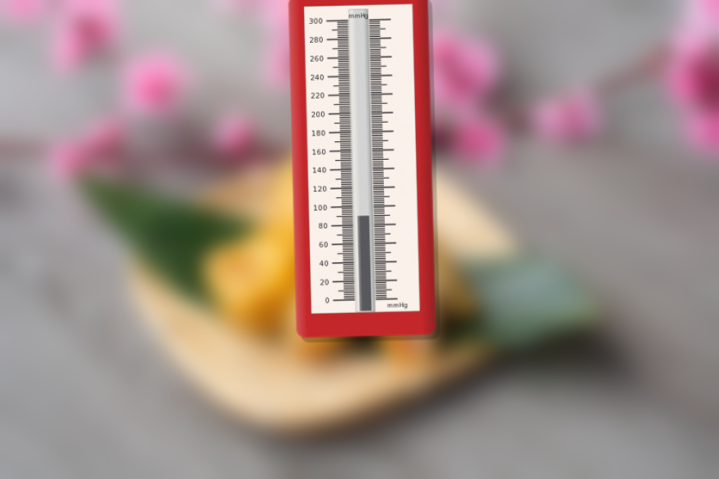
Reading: value=90 unit=mmHg
